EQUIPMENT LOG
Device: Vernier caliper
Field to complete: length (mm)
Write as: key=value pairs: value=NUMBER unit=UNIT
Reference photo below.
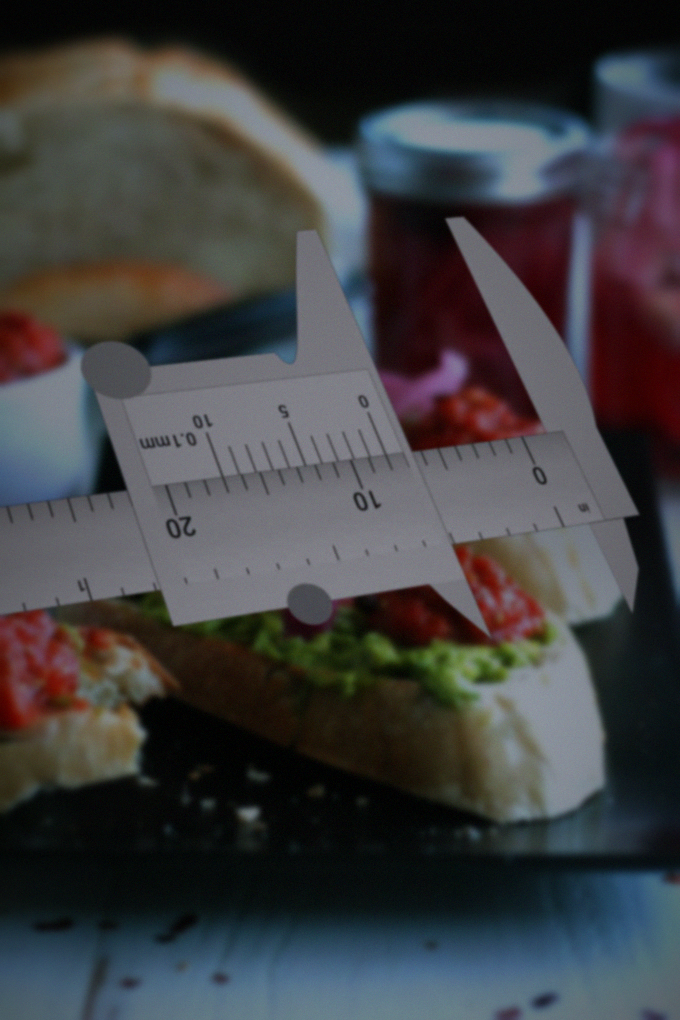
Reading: value=8.0 unit=mm
